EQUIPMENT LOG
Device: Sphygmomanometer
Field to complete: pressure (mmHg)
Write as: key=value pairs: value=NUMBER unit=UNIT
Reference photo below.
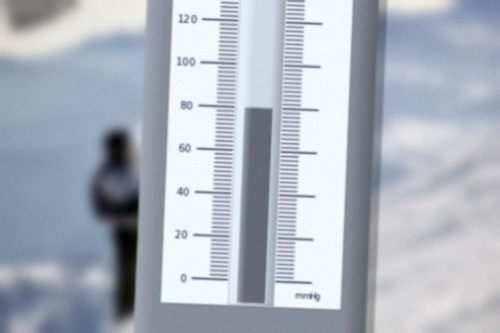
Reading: value=80 unit=mmHg
